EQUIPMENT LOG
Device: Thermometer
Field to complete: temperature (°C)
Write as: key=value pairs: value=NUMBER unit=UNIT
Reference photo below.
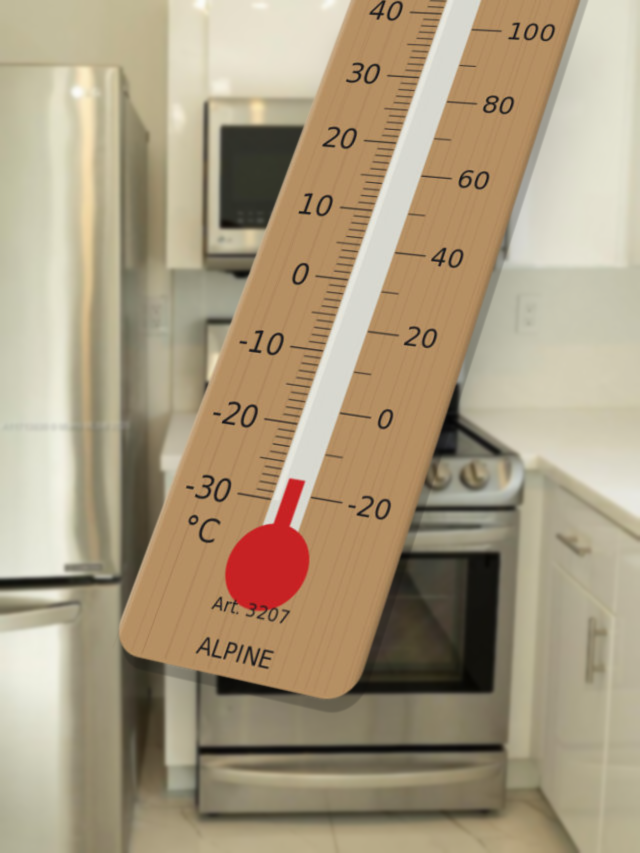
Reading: value=-27 unit=°C
